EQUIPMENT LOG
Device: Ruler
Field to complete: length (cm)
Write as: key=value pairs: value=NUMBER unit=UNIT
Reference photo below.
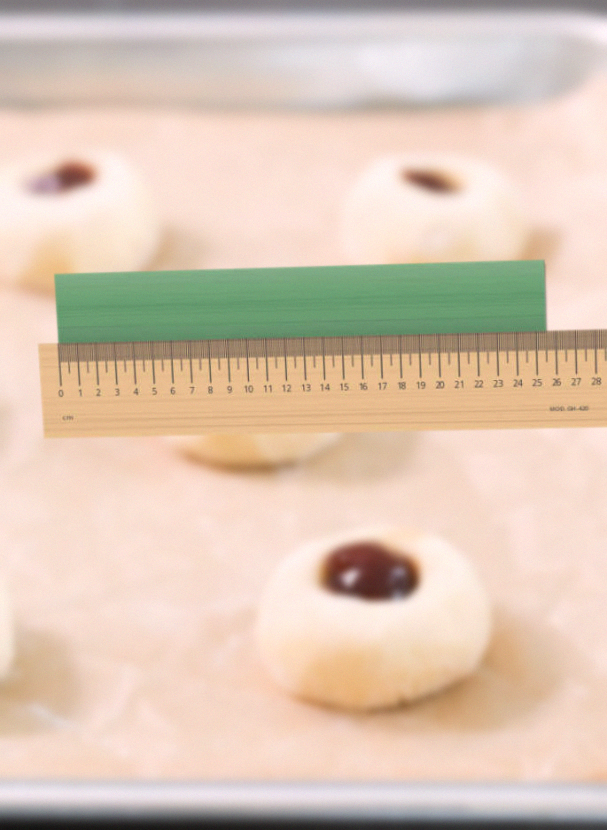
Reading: value=25.5 unit=cm
